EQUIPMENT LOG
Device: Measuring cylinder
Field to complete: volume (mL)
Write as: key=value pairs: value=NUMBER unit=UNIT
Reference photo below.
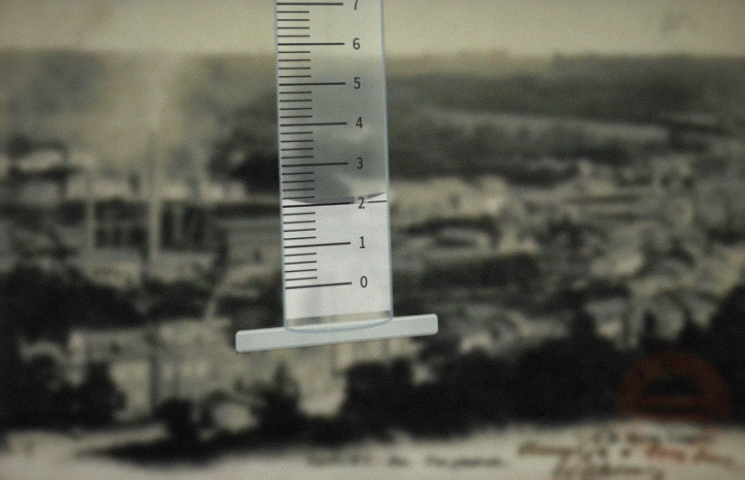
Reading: value=2 unit=mL
